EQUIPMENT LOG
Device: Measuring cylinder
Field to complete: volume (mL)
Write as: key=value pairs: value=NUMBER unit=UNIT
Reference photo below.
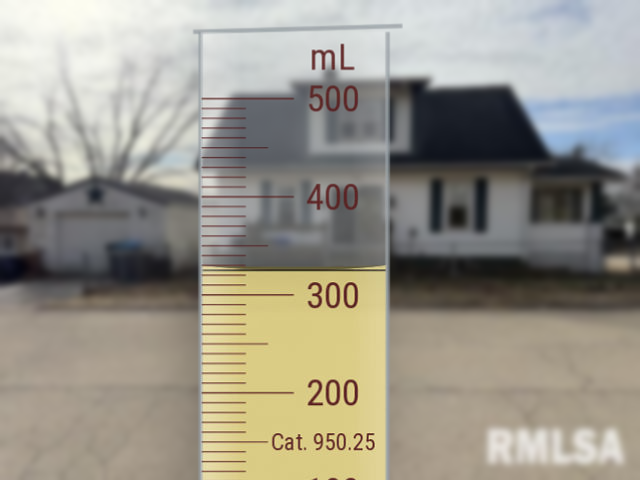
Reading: value=325 unit=mL
